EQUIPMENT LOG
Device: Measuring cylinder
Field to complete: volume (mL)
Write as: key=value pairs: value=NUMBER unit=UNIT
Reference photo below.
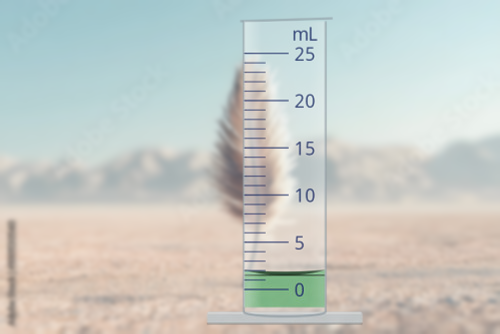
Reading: value=1.5 unit=mL
